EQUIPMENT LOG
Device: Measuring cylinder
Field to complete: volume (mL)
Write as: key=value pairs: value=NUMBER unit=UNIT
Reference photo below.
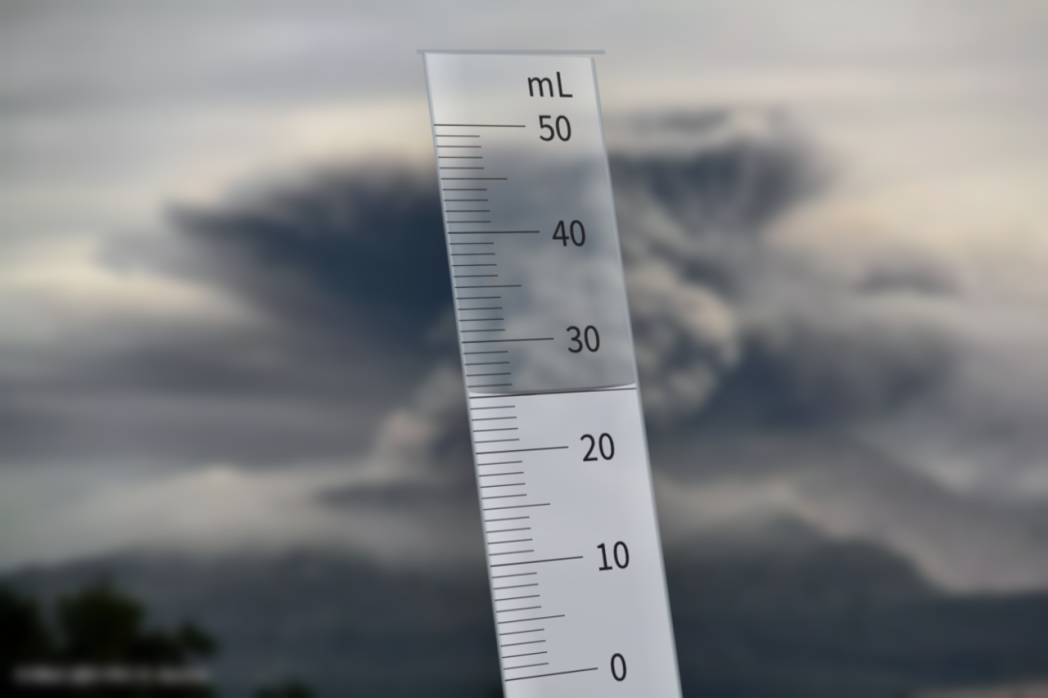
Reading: value=25 unit=mL
